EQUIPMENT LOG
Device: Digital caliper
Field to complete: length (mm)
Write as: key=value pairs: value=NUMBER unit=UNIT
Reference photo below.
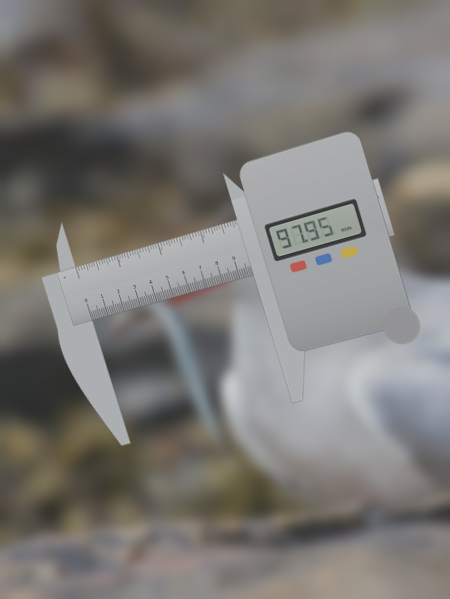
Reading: value=97.95 unit=mm
